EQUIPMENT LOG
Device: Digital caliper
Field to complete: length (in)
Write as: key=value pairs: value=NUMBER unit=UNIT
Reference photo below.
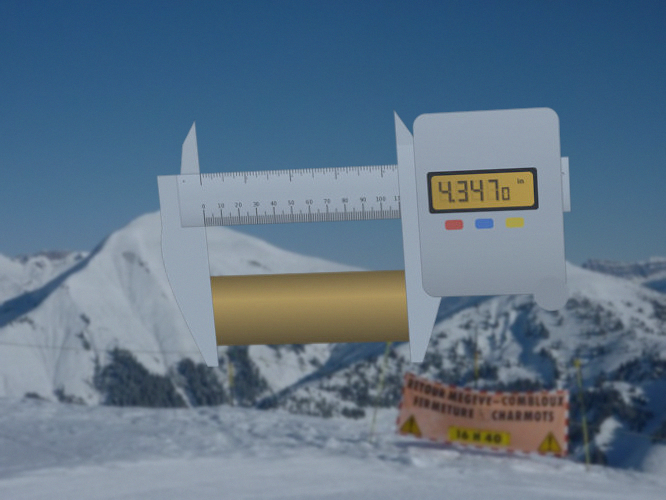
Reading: value=4.3470 unit=in
